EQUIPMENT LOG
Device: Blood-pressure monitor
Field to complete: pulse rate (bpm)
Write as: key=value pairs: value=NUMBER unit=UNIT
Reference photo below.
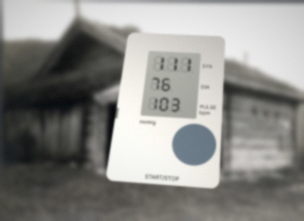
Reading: value=103 unit=bpm
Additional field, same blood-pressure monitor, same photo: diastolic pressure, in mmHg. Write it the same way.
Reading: value=76 unit=mmHg
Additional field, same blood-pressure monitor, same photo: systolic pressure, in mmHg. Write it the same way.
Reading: value=111 unit=mmHg
